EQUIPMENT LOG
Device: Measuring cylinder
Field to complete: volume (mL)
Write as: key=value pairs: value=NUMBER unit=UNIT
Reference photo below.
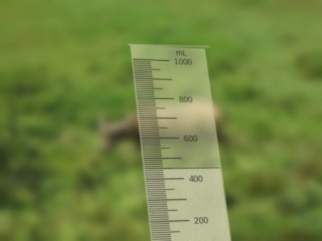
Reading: value=450 unit=mL
